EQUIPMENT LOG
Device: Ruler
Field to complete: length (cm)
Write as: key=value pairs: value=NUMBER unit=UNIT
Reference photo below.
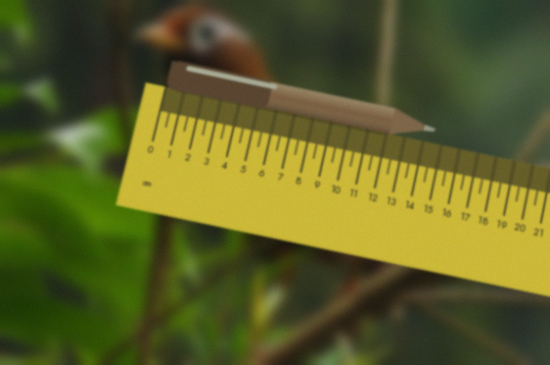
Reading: value=14.5 unit=cm
